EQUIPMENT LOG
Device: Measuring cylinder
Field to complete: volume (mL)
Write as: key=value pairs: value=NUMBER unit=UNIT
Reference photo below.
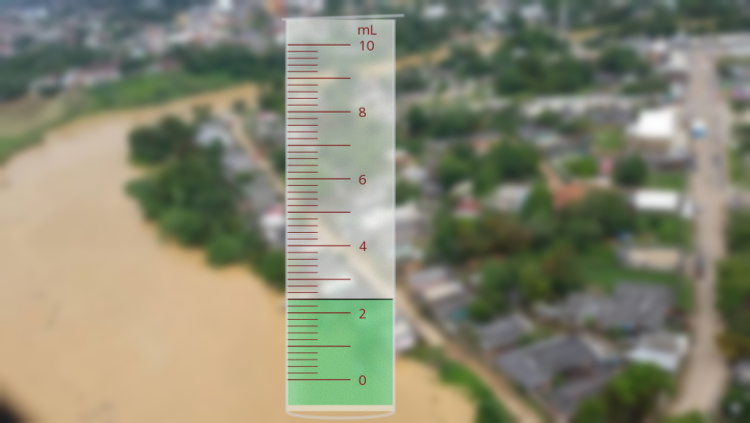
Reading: value=2.4 unit=mL
